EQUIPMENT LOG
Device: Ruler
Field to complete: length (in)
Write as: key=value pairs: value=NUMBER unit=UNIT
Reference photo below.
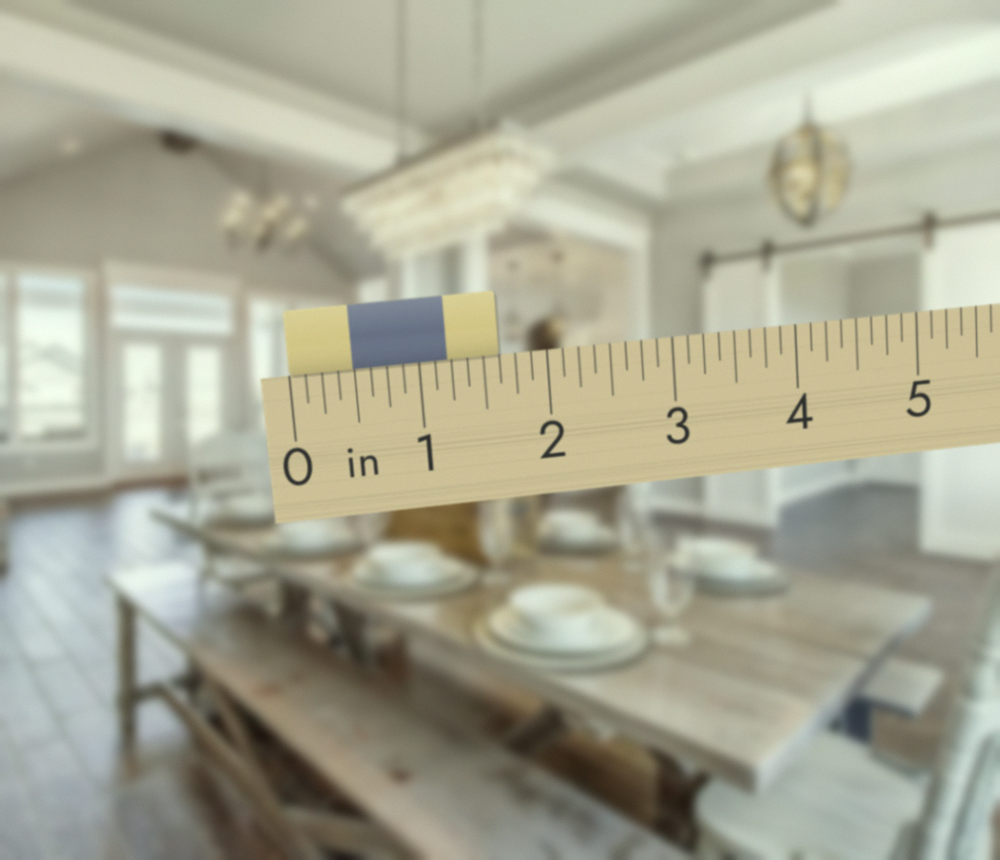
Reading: value=1.625 unit=in
